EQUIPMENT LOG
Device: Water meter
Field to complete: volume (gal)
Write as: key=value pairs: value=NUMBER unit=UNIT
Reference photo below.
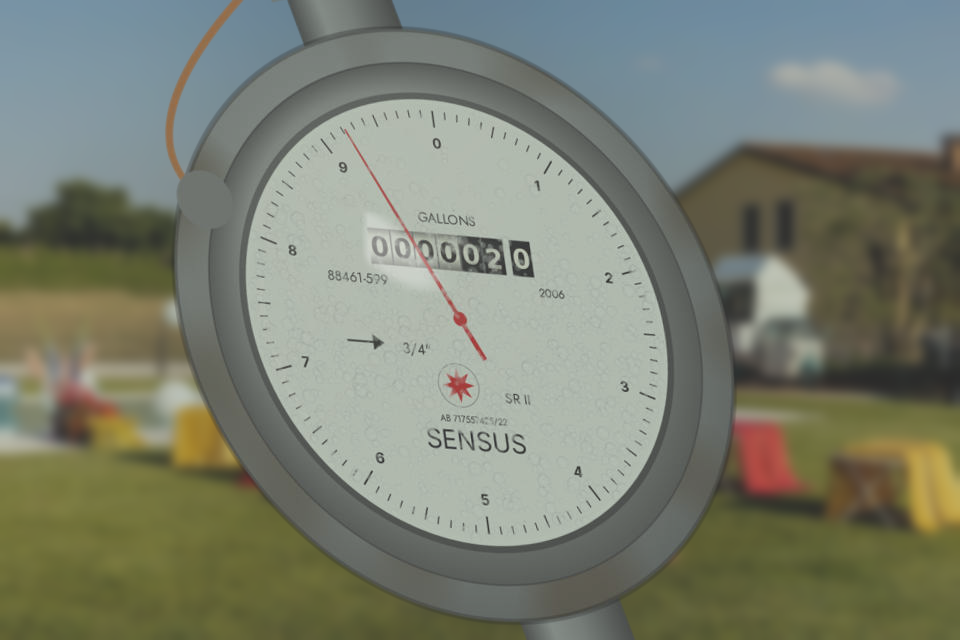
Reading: value=19.2 unit=gal
